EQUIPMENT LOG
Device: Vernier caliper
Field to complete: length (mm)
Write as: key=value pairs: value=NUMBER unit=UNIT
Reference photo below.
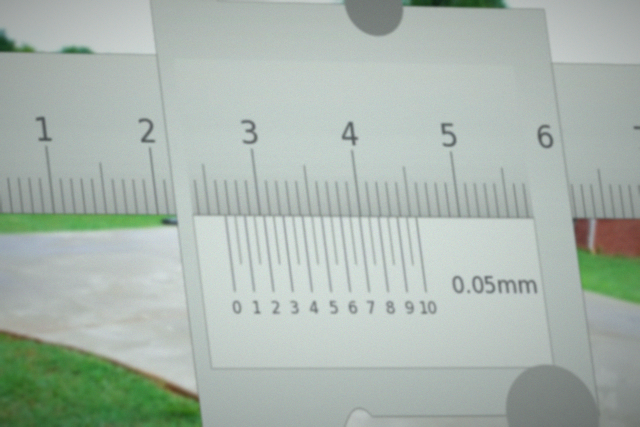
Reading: value=26.6 unit=mm
